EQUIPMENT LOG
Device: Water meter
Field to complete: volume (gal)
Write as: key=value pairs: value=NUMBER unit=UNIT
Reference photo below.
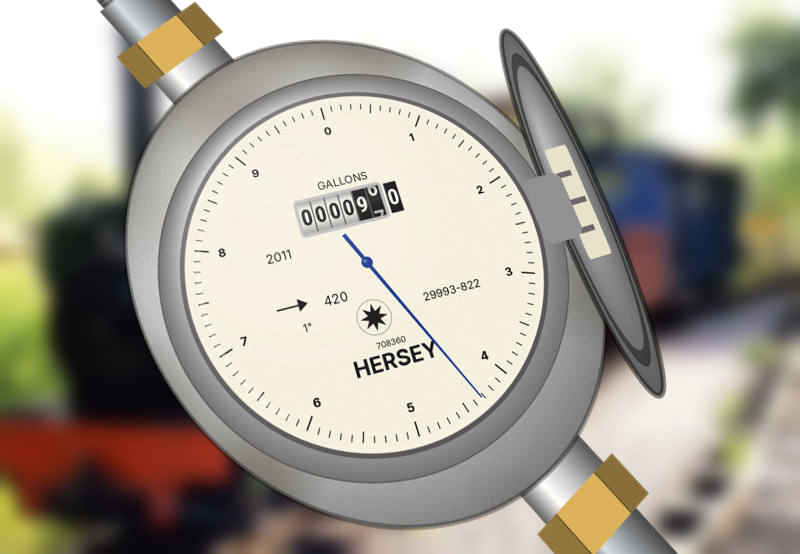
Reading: value=964.3 unit=gal
